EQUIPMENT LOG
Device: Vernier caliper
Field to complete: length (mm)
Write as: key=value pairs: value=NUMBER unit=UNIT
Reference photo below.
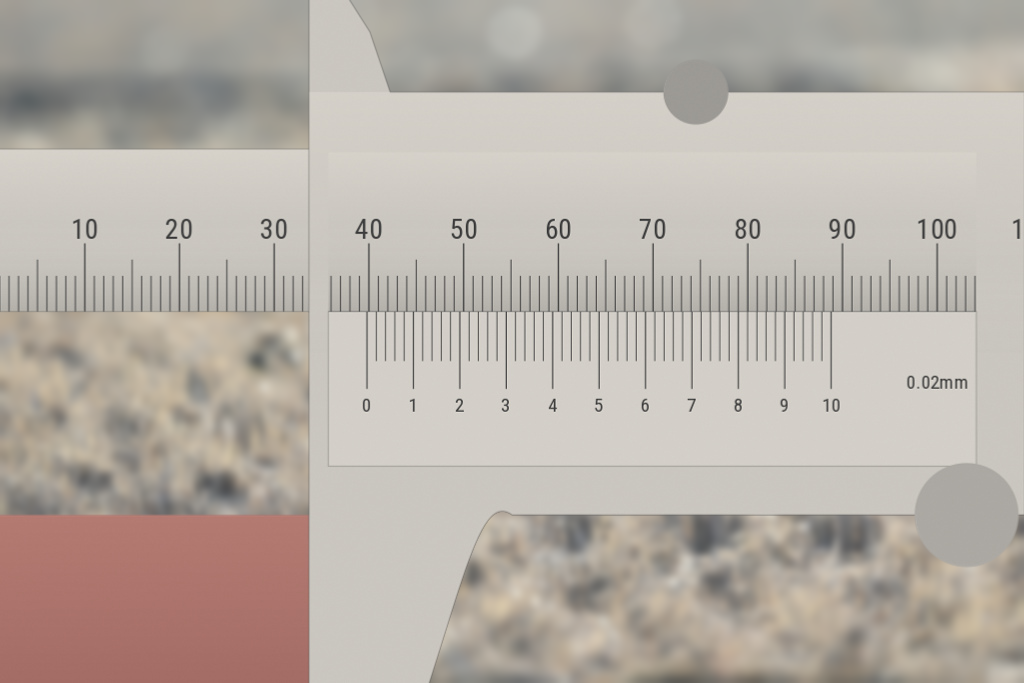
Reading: value=39.8 unit=mm
